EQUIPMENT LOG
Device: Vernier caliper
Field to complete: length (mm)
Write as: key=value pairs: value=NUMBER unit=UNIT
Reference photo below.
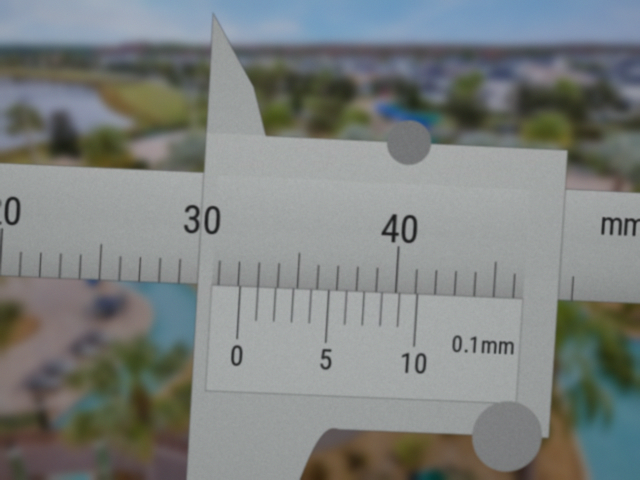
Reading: value=32.1 unit=mm
